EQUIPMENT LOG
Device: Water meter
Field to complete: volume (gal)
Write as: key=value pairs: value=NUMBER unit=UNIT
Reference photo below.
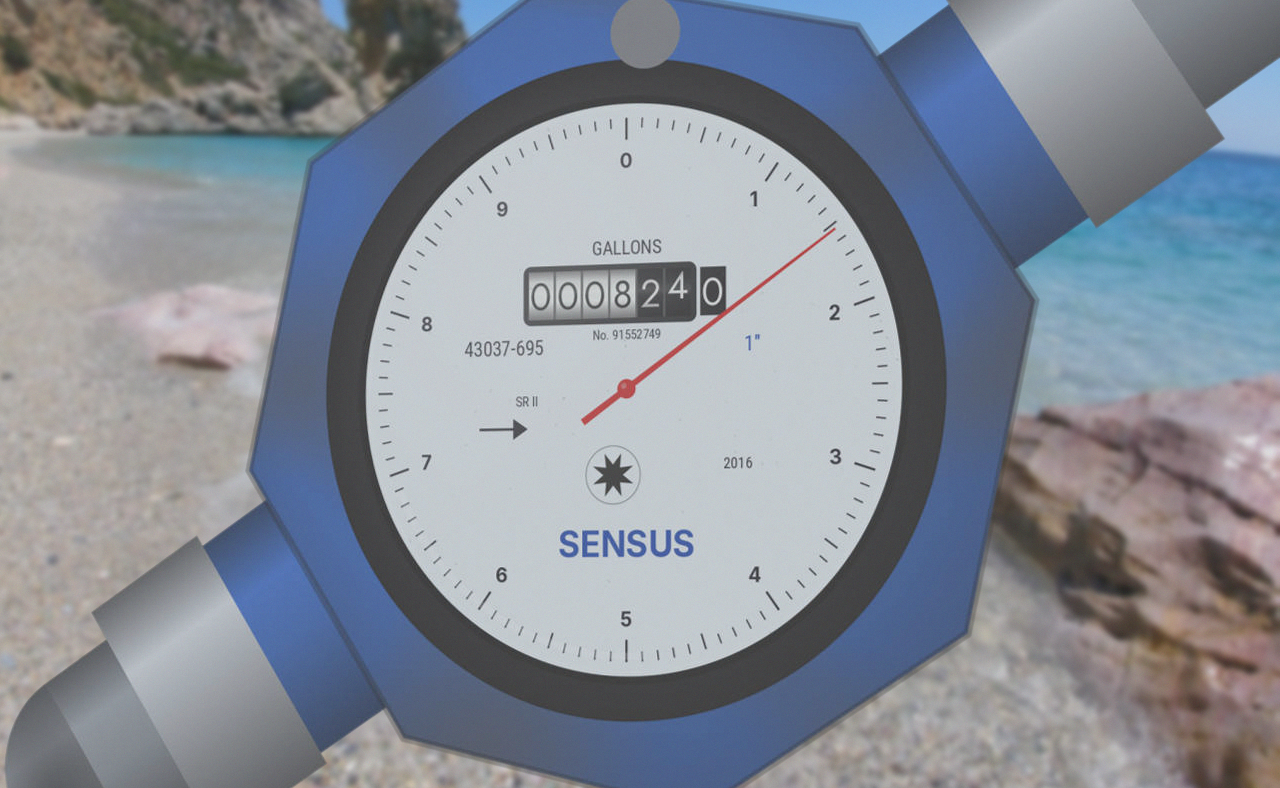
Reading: value=8241.5 unit=gal
